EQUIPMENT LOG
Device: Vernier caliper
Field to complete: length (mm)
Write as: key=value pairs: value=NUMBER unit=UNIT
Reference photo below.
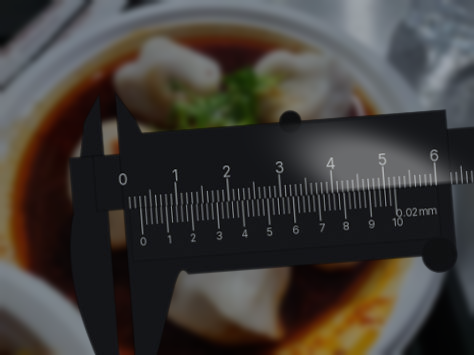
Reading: value=3.0 unit=mm
